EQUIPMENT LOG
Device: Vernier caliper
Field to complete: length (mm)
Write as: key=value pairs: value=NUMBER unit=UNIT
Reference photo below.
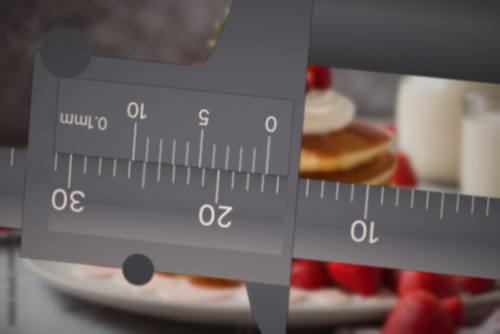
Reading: value=16.8 unit=mm
